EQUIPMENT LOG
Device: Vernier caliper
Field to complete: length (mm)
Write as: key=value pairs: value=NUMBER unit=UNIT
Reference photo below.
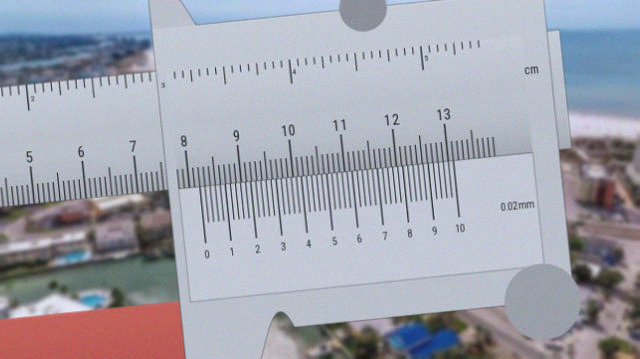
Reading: value=82.0 unit=mm
